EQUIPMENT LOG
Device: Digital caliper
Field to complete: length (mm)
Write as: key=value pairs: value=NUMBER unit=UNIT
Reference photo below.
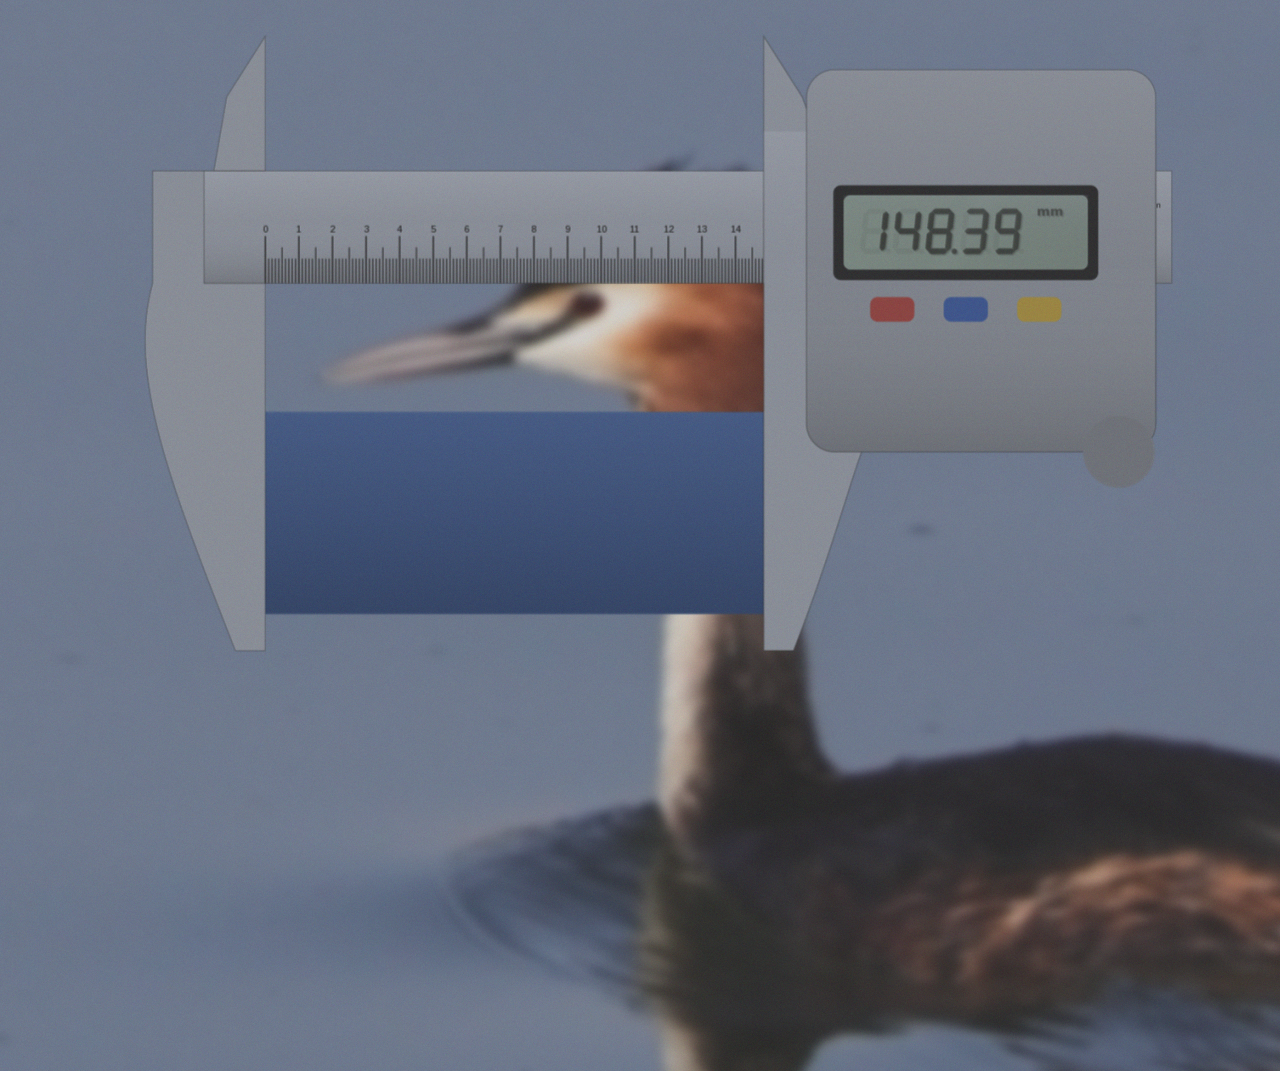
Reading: value=148.39 unit=mm
